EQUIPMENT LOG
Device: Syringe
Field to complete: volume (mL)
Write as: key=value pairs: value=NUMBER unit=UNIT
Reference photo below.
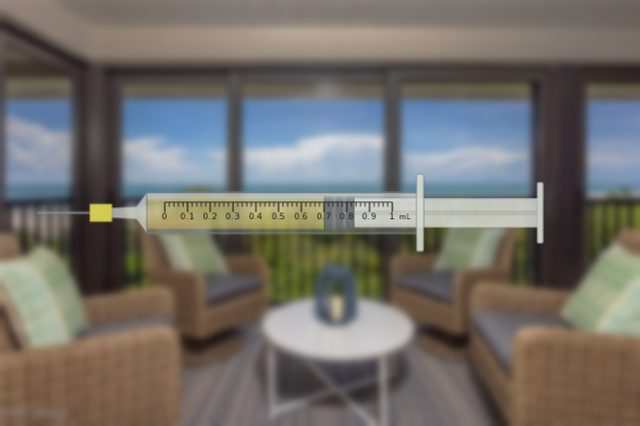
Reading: value=0.7 unit=mL
